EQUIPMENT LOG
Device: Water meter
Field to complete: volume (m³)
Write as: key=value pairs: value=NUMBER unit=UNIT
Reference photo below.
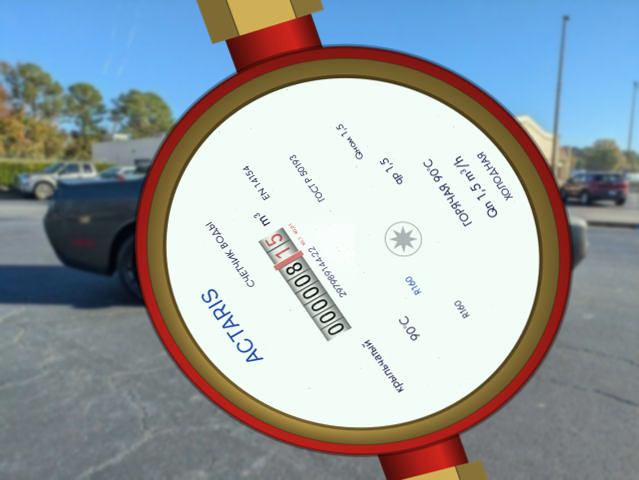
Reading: value=8.15 unit=m³
